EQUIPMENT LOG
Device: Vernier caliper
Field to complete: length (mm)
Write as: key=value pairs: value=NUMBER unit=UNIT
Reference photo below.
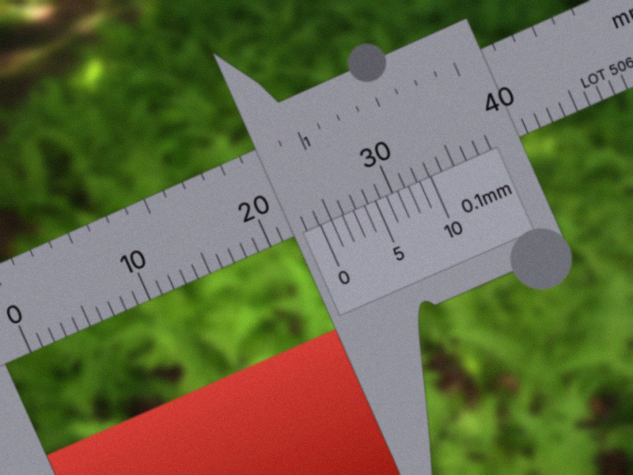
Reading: value=24.1 unit=mm
